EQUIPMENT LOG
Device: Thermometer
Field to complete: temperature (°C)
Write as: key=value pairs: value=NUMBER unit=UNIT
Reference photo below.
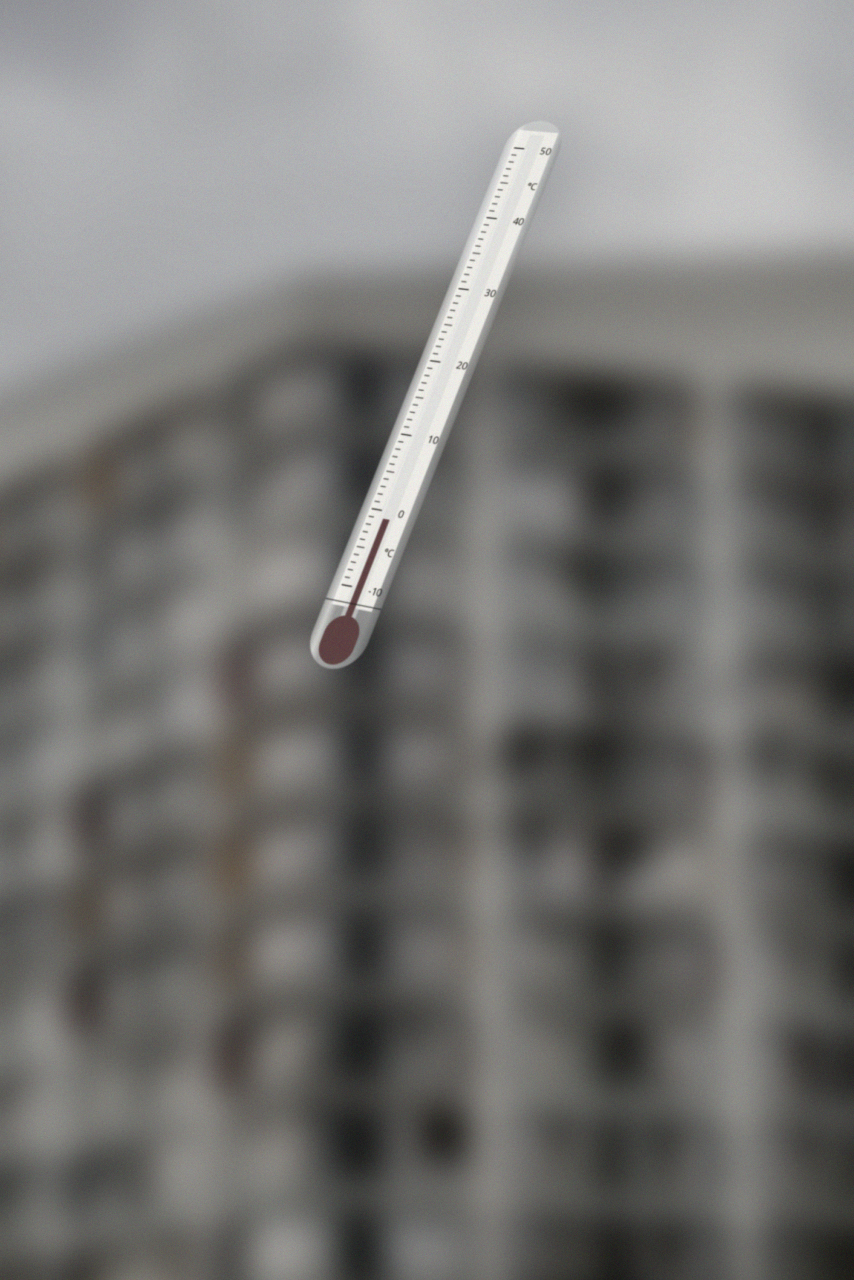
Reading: value=-1 unit=°C
